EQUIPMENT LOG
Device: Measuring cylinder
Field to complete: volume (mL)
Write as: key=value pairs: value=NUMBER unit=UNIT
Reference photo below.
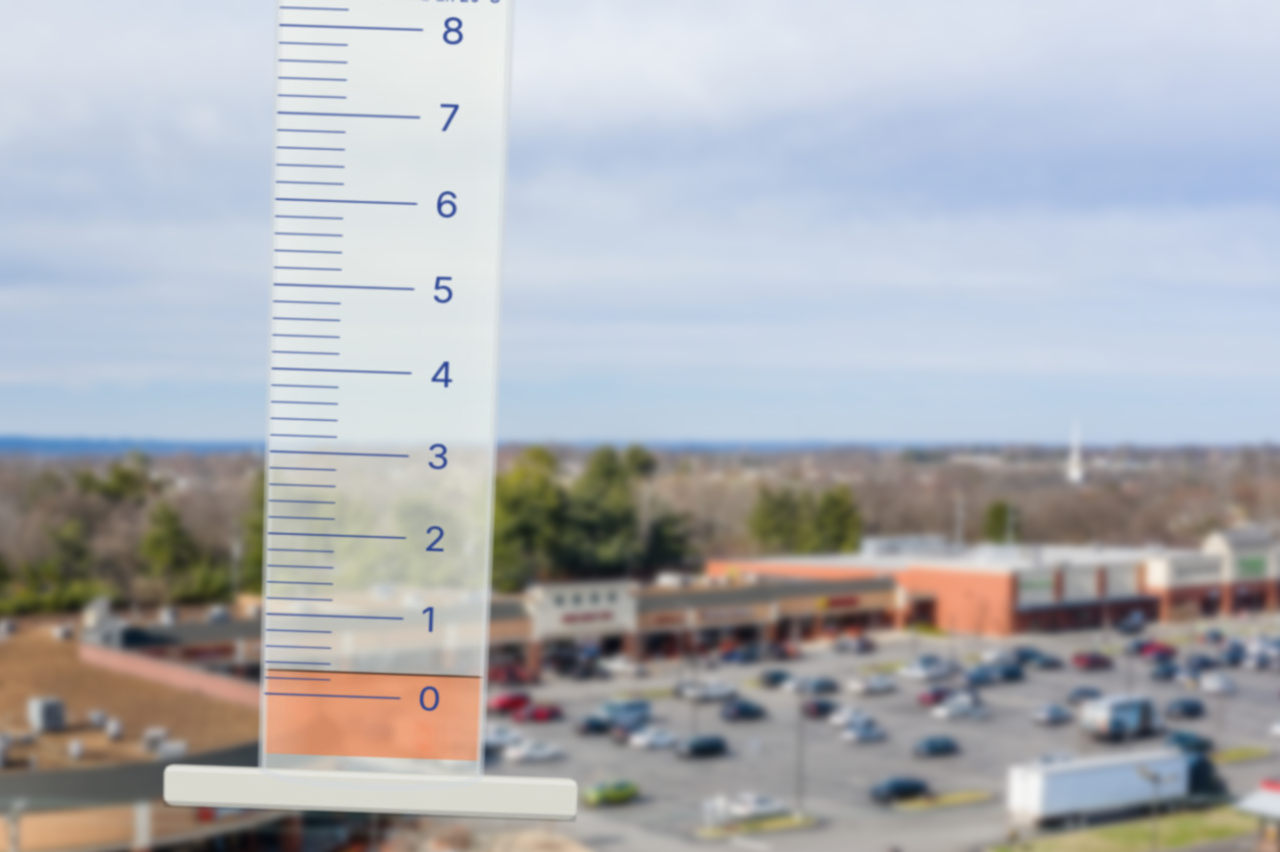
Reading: value=0.3 unit=mL
